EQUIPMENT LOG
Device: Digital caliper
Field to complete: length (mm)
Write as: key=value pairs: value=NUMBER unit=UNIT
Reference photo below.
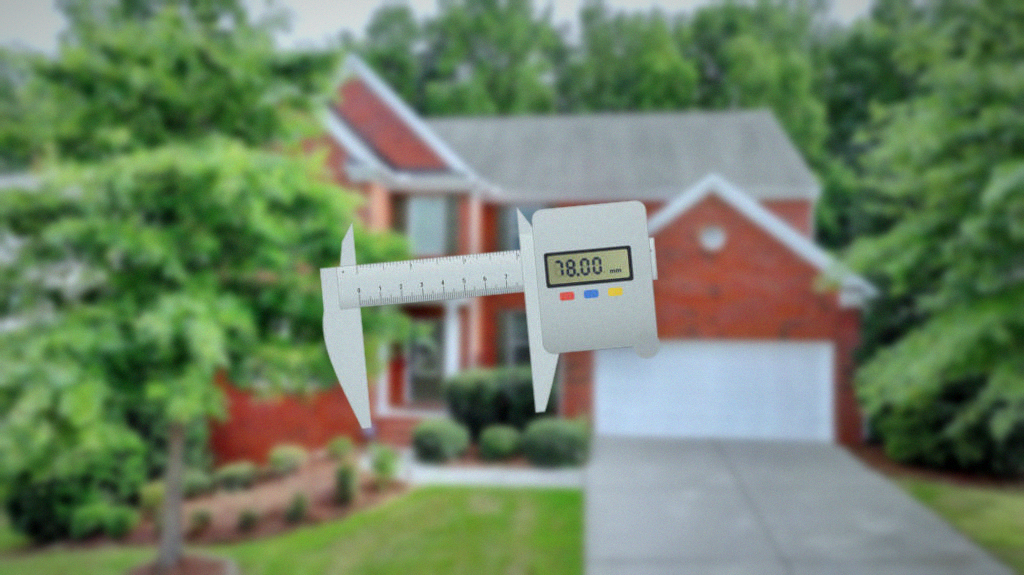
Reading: value=78.00 unit=mm
